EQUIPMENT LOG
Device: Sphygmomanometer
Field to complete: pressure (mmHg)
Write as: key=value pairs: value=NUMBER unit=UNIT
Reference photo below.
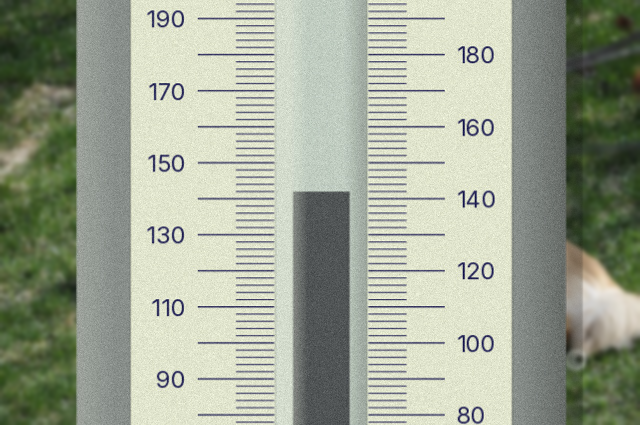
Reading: value=142 unit=mmHg
